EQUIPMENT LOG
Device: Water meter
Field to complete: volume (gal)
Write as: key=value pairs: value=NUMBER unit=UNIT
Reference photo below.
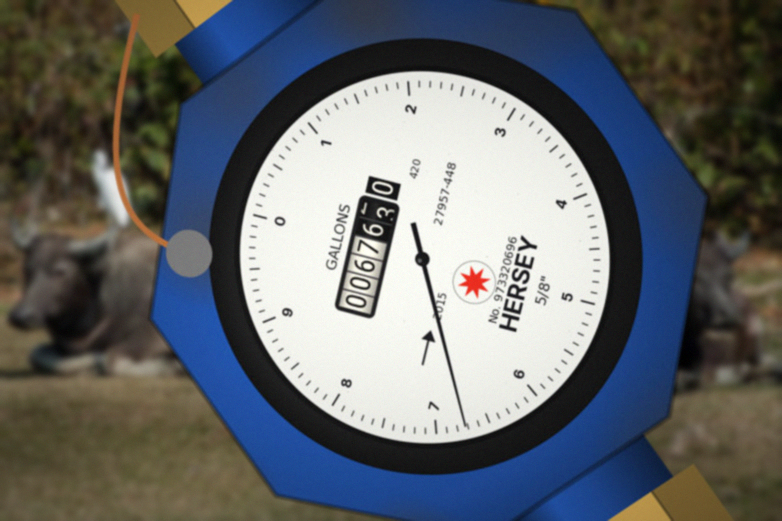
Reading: value=67626.7 unit=gal
